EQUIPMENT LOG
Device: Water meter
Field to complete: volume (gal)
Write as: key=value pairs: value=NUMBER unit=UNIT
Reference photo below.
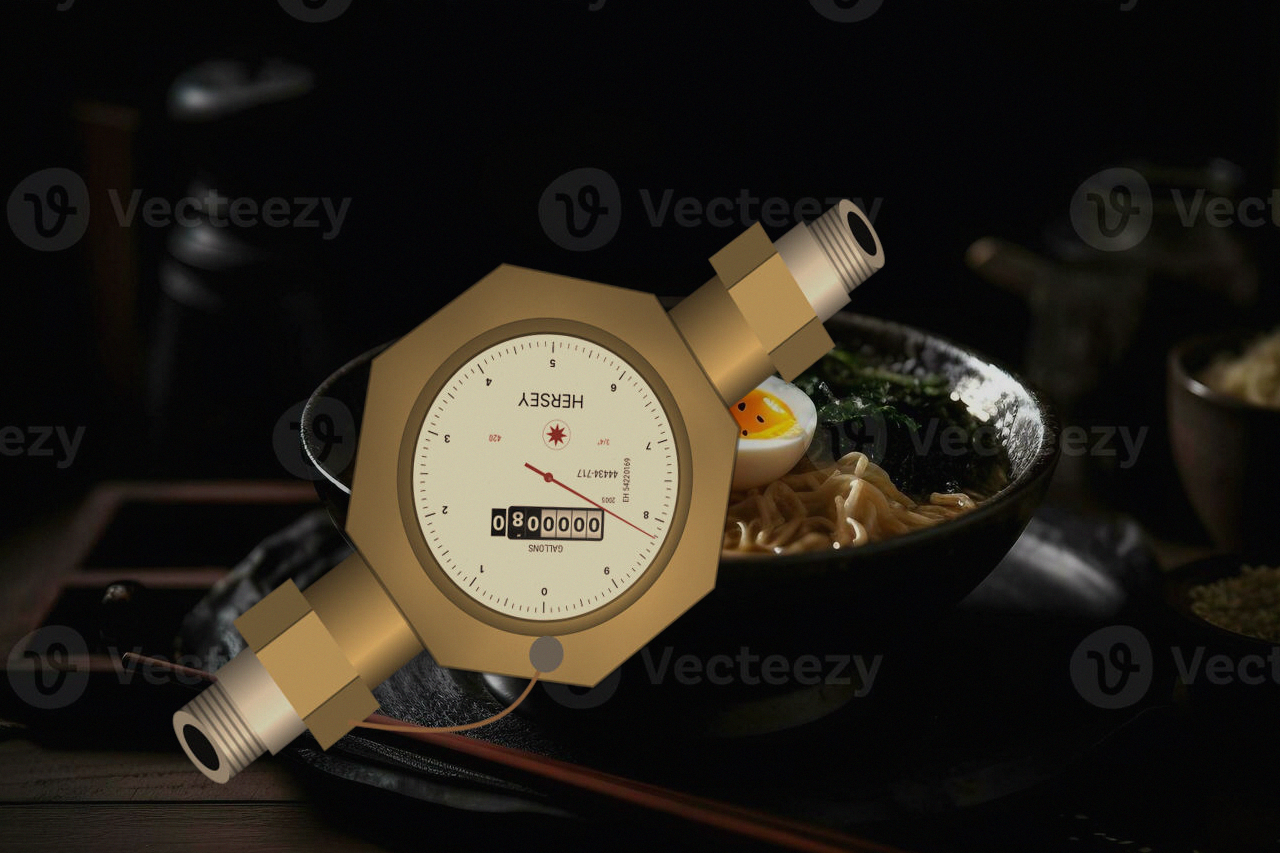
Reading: value=78.2 unit=gal
